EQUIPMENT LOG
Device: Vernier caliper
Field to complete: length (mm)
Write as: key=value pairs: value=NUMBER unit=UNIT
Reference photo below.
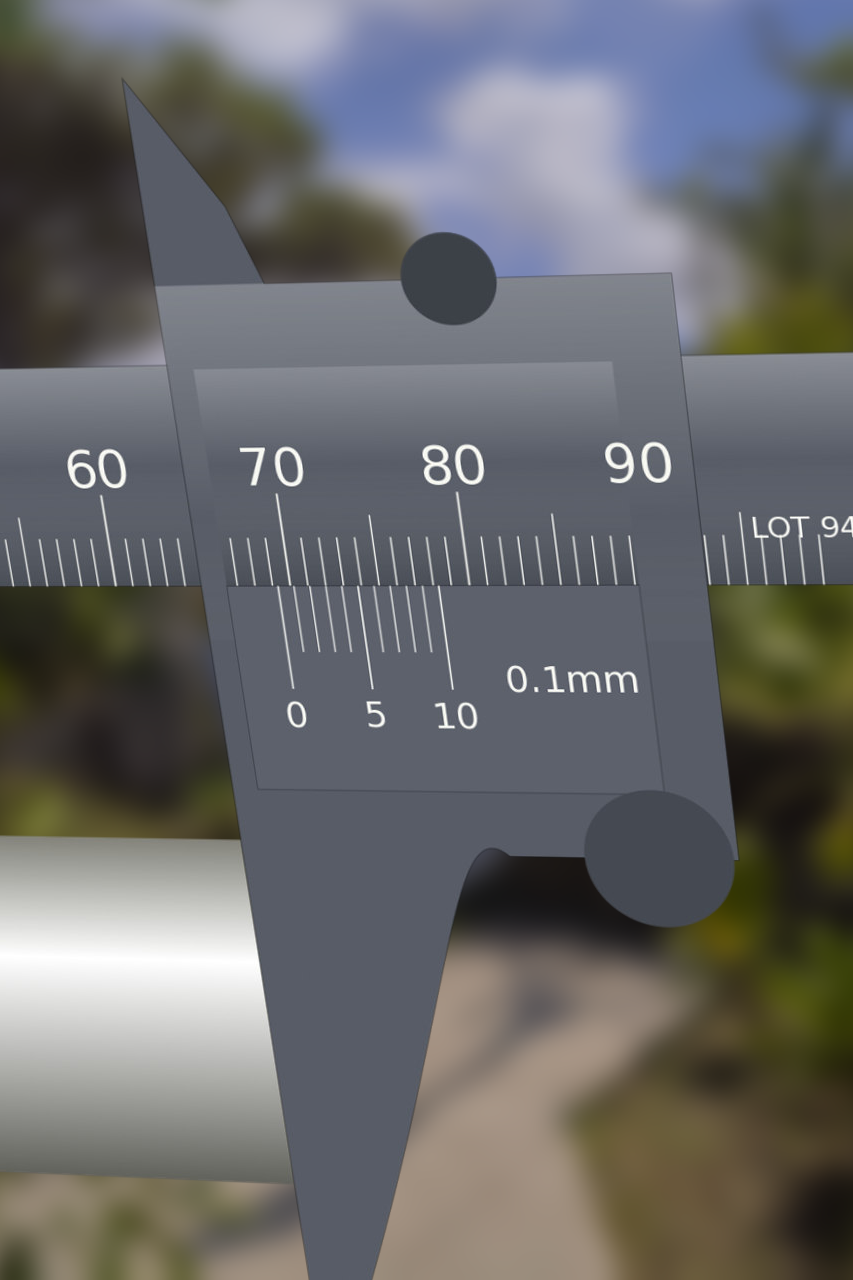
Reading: value=69.3 unit=mm
